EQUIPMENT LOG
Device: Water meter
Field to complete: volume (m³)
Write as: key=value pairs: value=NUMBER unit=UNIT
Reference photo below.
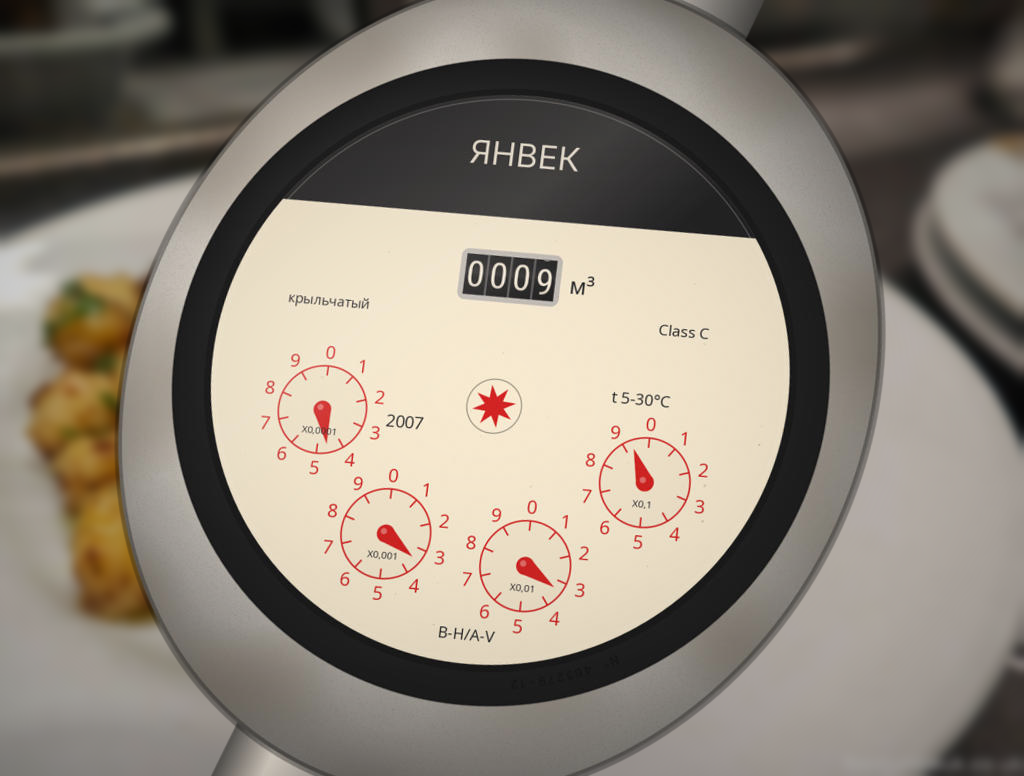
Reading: value=8.9334 unit=m³
